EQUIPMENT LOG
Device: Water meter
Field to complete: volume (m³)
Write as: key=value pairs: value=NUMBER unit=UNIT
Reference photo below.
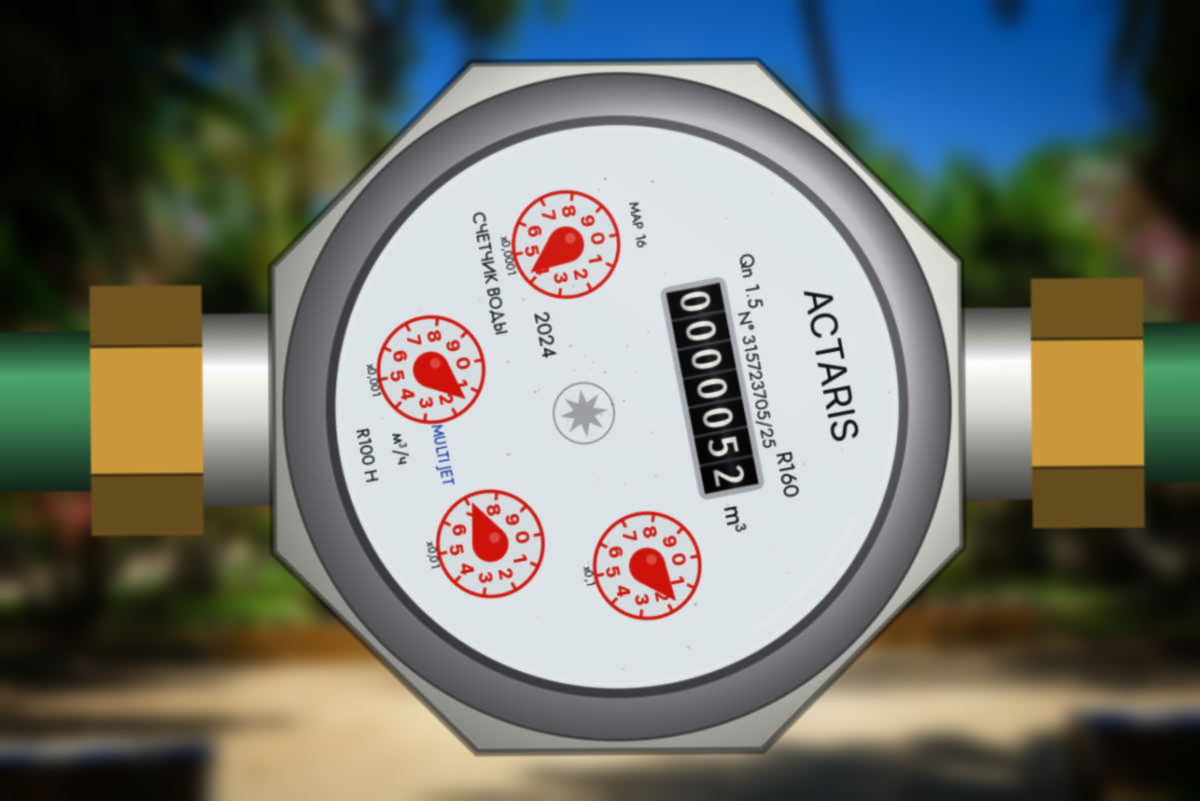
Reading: value=52.1714 unit=m³
